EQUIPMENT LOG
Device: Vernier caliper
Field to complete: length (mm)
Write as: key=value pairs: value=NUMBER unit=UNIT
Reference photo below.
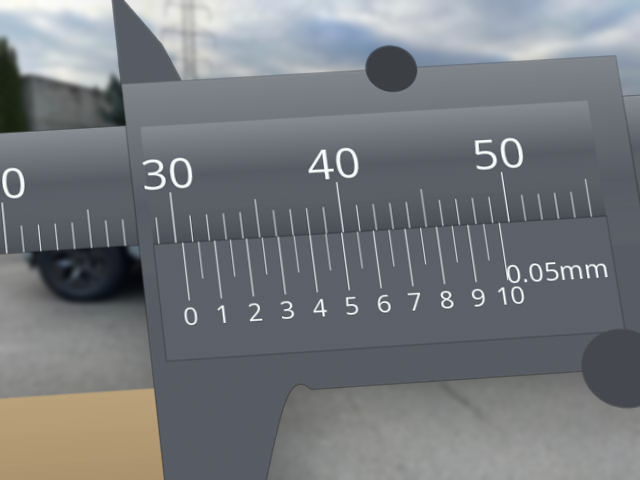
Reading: value=30.4 unit=mm
